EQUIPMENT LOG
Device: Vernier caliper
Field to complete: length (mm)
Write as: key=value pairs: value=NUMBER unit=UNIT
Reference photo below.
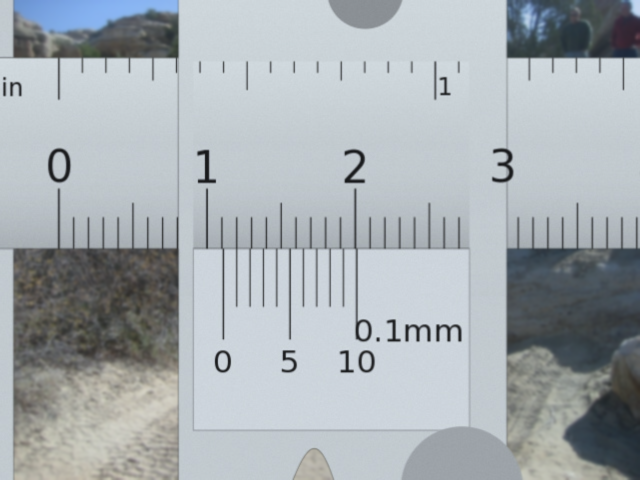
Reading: value=11.1 unit=mm
